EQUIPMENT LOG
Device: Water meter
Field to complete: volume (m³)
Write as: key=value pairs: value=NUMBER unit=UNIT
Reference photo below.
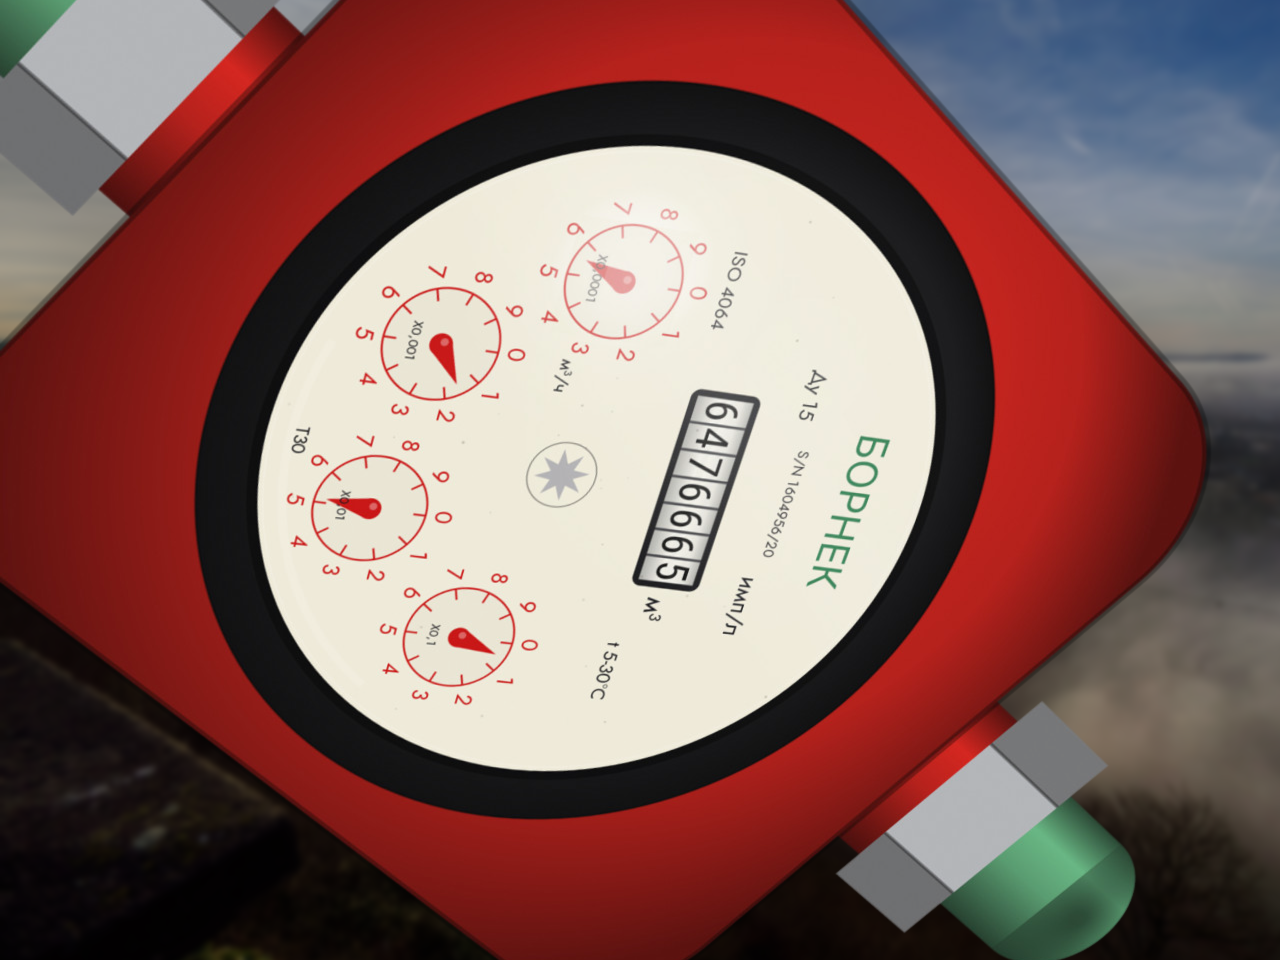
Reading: value=6476665.0515 unit=m³
